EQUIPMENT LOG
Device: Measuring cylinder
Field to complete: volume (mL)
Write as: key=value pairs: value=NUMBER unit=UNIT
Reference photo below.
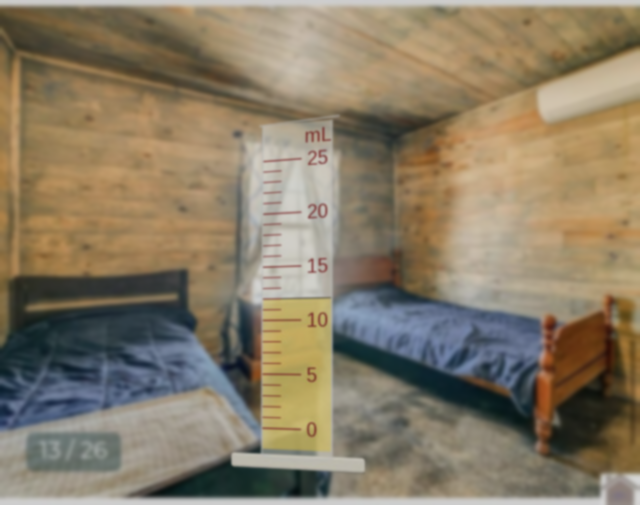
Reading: value=12 unit=mL
